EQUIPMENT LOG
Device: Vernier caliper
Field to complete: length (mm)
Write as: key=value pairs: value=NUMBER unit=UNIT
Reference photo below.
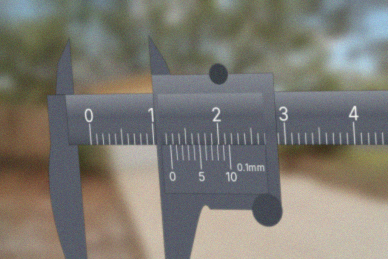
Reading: value=12.6 unit=mm
